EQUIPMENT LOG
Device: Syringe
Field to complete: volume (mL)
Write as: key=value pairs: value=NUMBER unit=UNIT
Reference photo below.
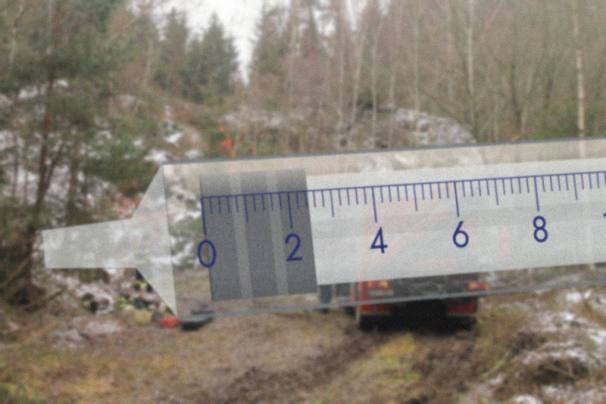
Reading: value=0 unit=mL
